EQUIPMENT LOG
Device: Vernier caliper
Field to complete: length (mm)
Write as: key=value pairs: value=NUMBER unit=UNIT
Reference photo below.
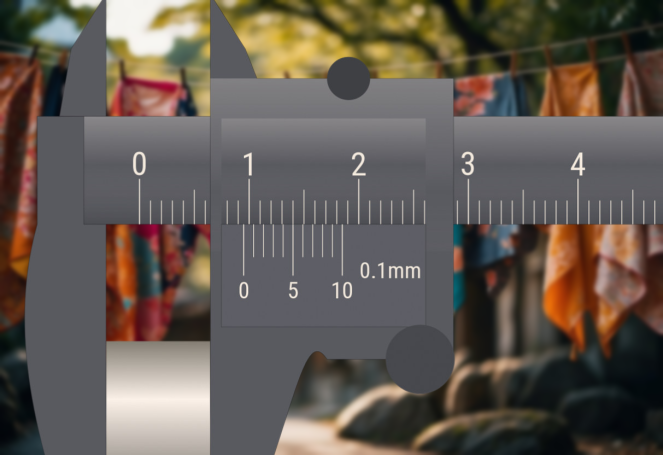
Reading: value=9.5 unit=mm
